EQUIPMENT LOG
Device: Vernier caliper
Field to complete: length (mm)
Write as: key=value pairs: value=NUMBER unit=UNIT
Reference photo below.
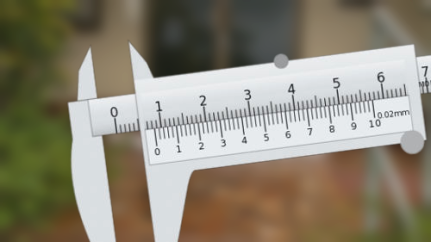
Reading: value=8.5 unit=mm
